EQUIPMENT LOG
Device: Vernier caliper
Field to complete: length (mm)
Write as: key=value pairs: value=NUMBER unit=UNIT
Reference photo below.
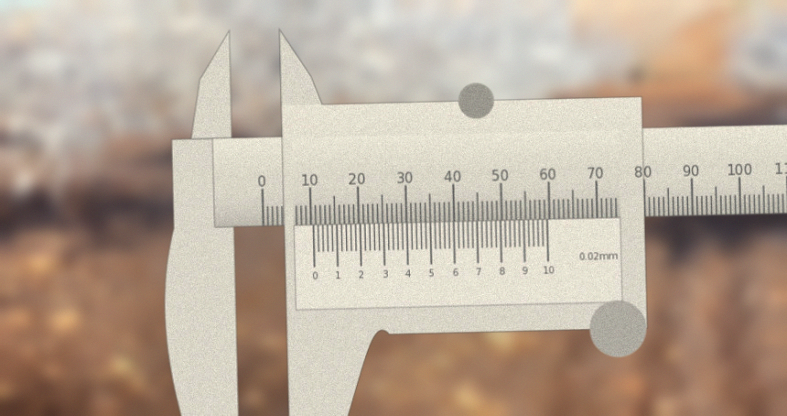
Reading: value=10.5 unit=mm
